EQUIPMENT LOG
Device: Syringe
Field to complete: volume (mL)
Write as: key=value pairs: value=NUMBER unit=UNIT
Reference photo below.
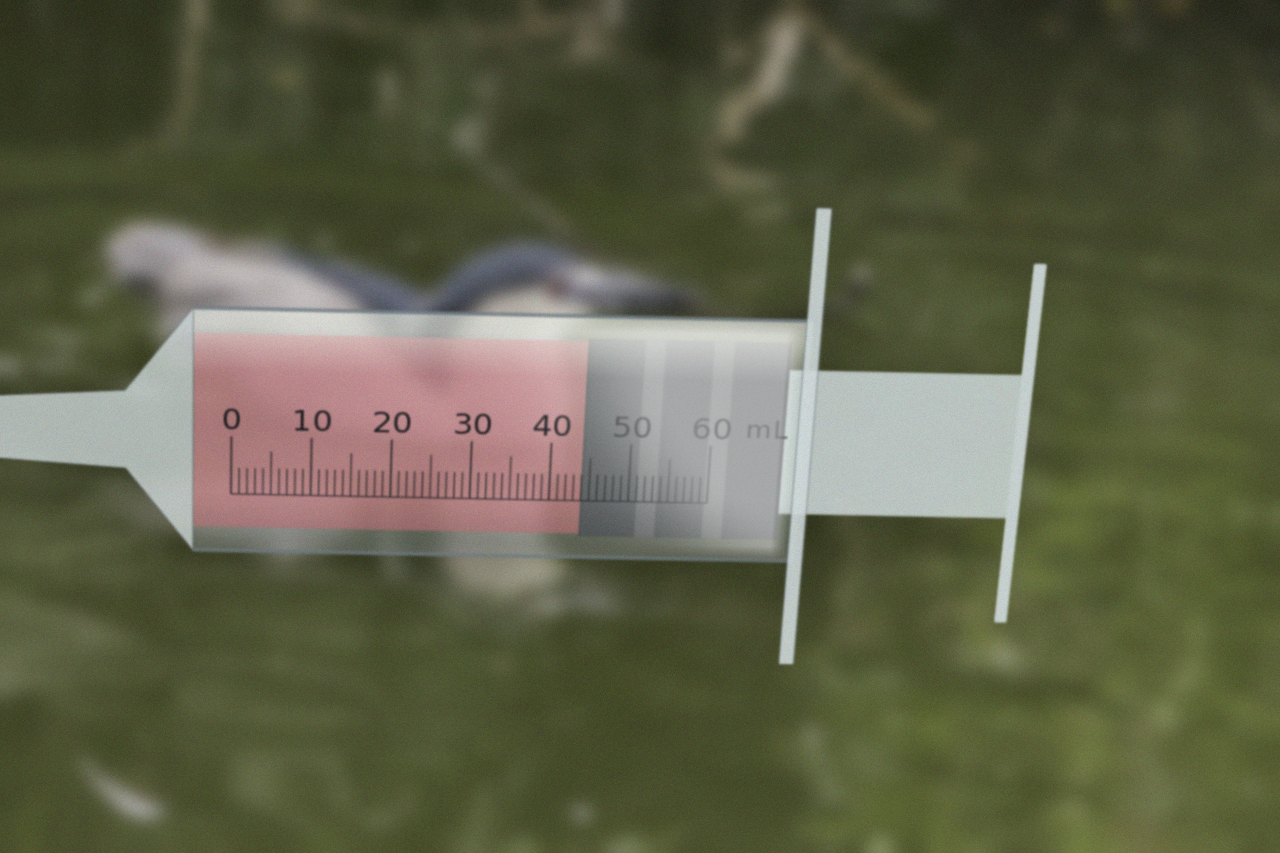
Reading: value=44 unit=mL
